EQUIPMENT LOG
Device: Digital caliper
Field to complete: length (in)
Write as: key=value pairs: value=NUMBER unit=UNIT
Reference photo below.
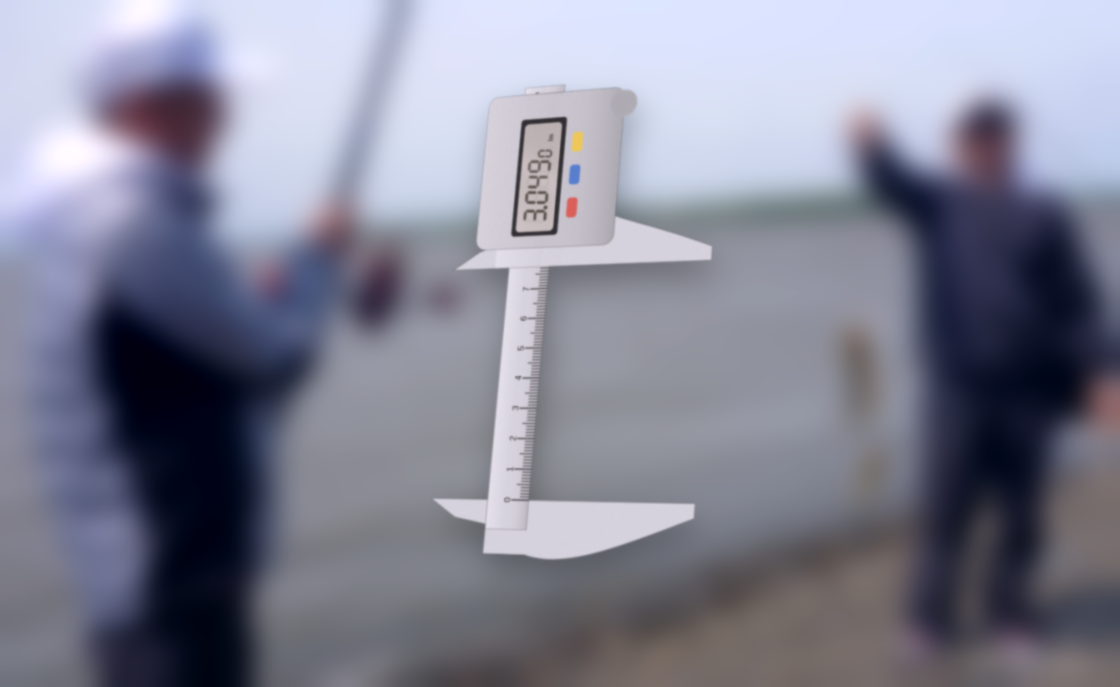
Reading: value=3.0490 unit=in
